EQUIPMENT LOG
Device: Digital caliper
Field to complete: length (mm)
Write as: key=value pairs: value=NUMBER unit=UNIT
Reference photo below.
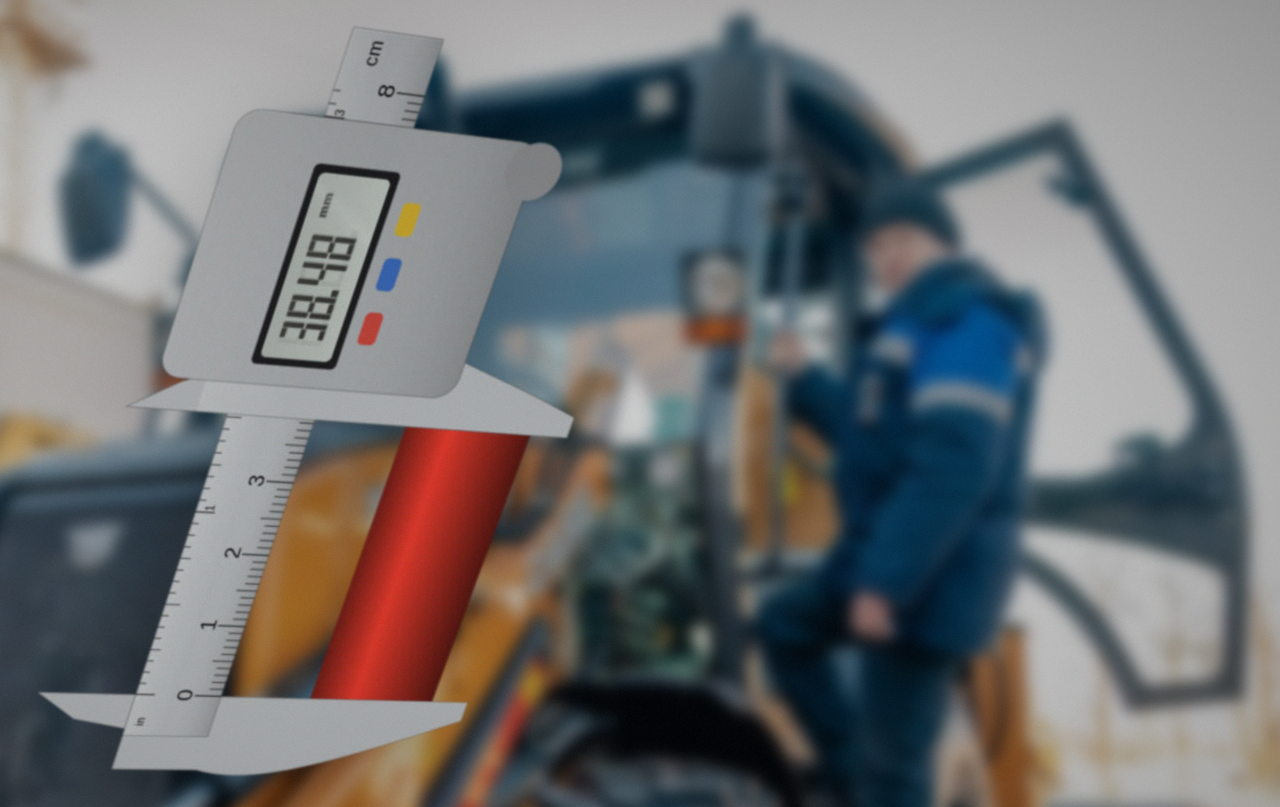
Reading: value=38.48 unit=mm
